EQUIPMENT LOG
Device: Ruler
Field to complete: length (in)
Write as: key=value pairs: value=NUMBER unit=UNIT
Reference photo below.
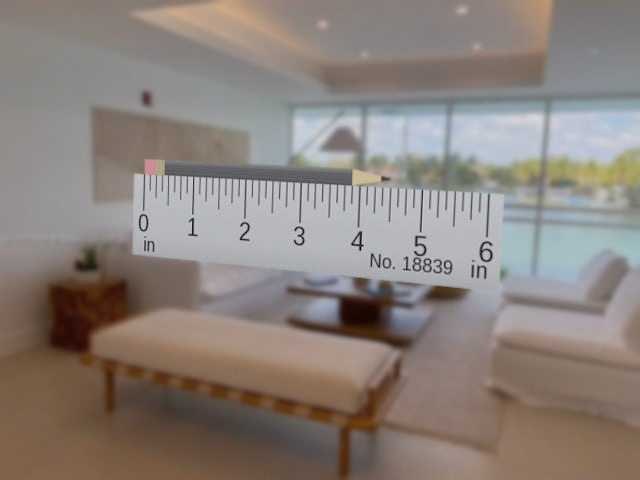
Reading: value=4.5 unit=in
